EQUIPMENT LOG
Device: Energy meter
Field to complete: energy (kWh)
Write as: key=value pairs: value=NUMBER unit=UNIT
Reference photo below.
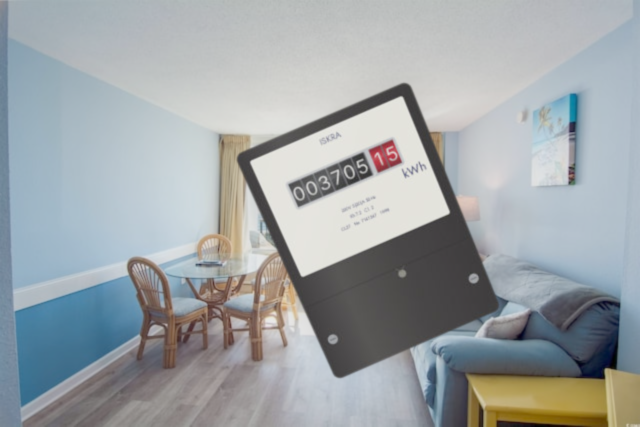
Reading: value=3705.15 unit=kWh
